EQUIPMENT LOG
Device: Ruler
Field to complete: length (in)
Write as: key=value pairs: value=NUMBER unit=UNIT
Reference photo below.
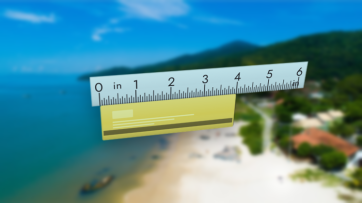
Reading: value=4 unit=in
